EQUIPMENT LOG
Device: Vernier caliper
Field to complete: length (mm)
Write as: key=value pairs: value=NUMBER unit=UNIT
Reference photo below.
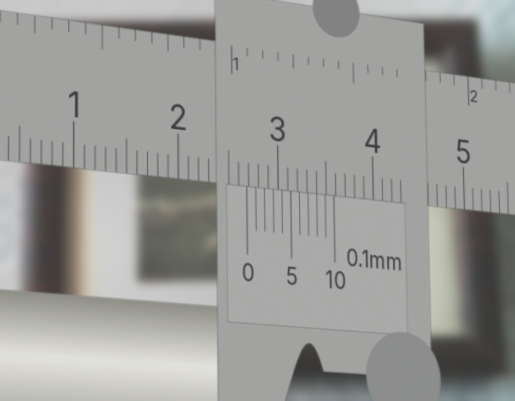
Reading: value=26.8 unit=mm
